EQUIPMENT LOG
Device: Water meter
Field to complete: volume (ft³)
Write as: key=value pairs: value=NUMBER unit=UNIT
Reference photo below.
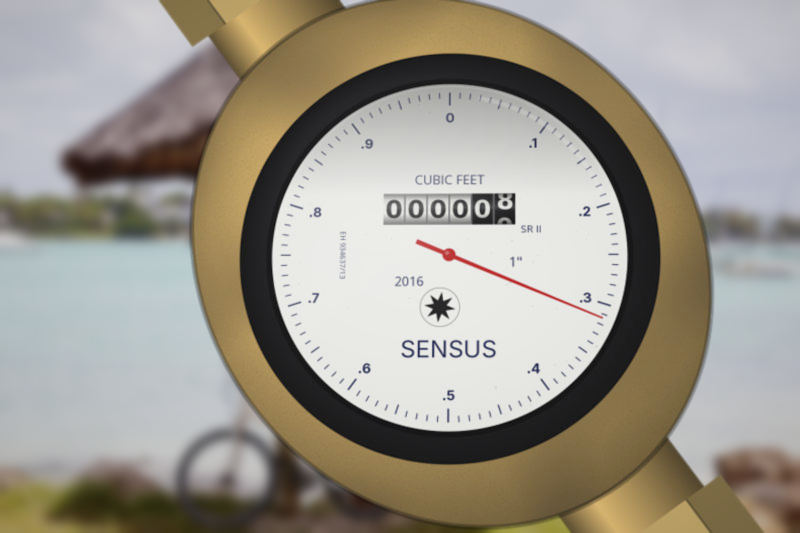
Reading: value=8.31 unit=ft³
